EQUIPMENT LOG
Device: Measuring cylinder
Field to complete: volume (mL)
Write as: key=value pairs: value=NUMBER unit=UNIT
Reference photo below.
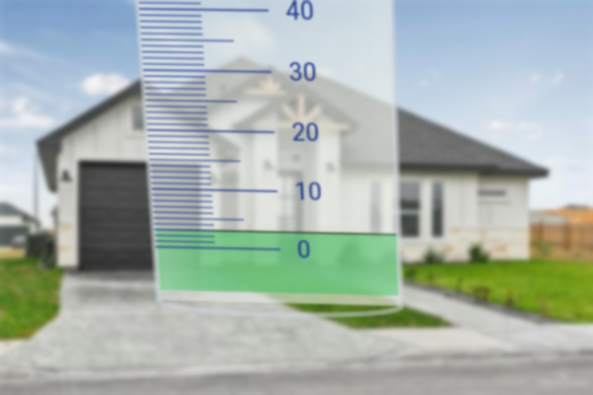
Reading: value=3 unit=mL
